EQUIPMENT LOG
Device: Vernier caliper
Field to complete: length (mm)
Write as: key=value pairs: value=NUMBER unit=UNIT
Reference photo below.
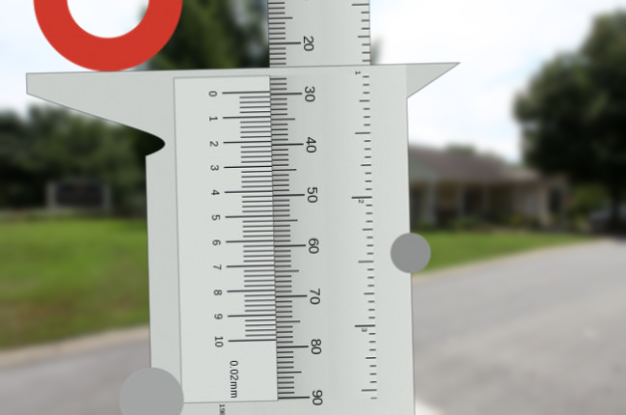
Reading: value=29.5 unit=mm
